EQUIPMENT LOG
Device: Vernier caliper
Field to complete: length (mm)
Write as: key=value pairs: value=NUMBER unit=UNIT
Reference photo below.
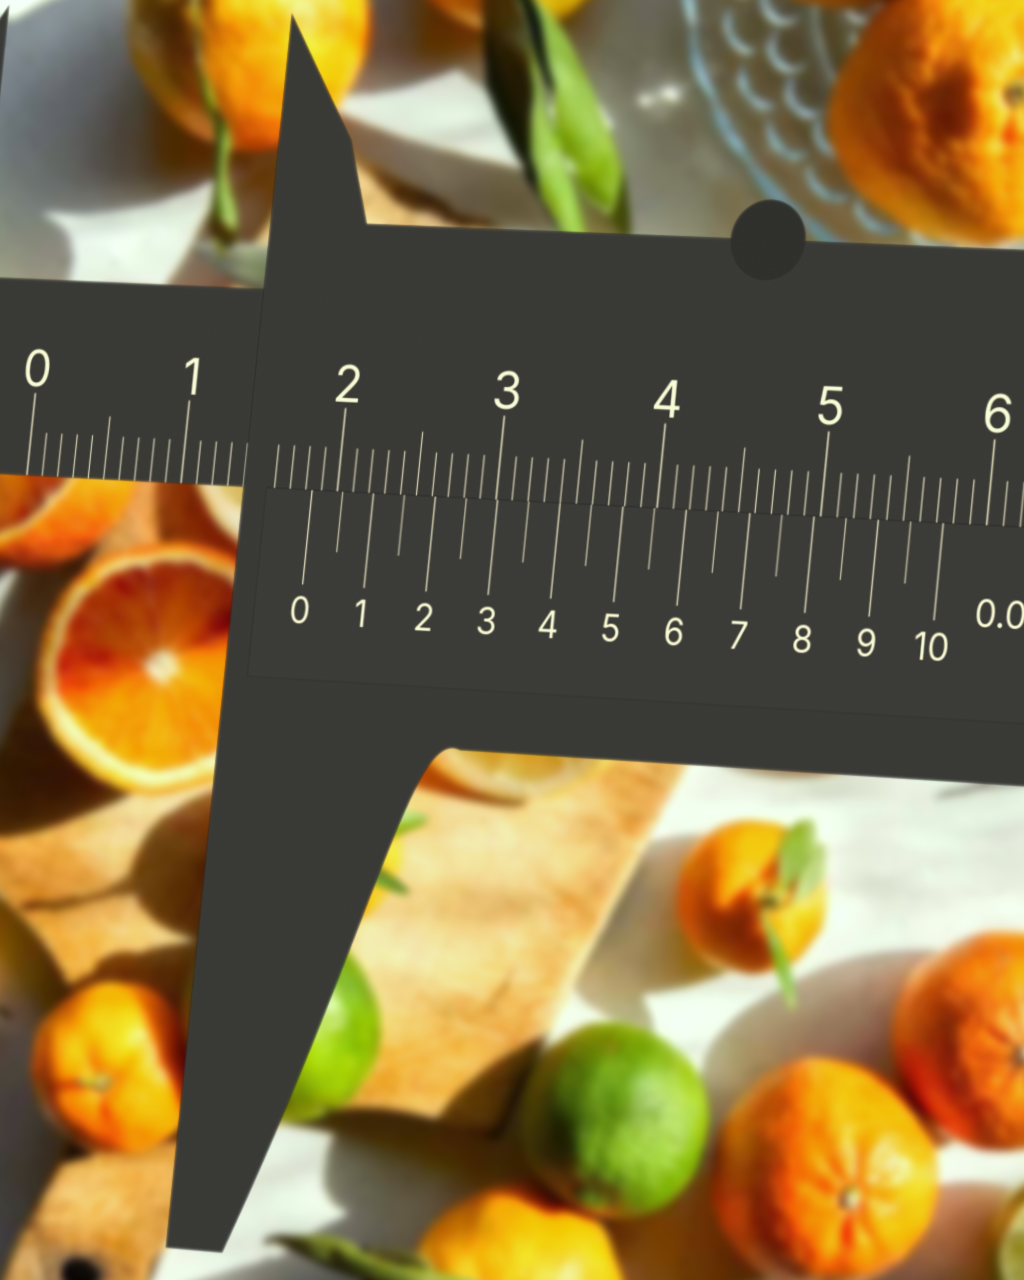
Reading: value=18.4 unit=mm
